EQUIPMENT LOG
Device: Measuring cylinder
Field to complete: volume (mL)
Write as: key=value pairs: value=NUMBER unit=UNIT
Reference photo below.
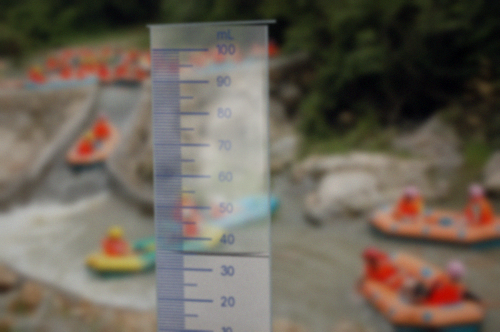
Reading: value=35 unit=mL
